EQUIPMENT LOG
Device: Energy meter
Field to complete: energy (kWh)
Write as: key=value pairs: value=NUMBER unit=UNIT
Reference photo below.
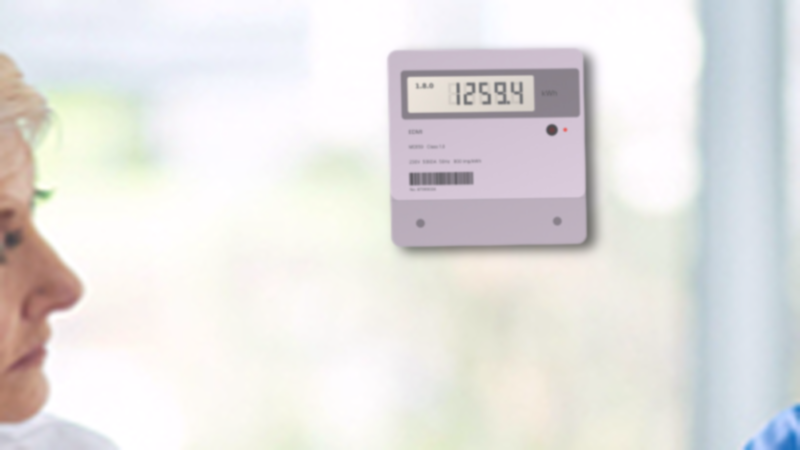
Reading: value=1259.4 unit=kWh
